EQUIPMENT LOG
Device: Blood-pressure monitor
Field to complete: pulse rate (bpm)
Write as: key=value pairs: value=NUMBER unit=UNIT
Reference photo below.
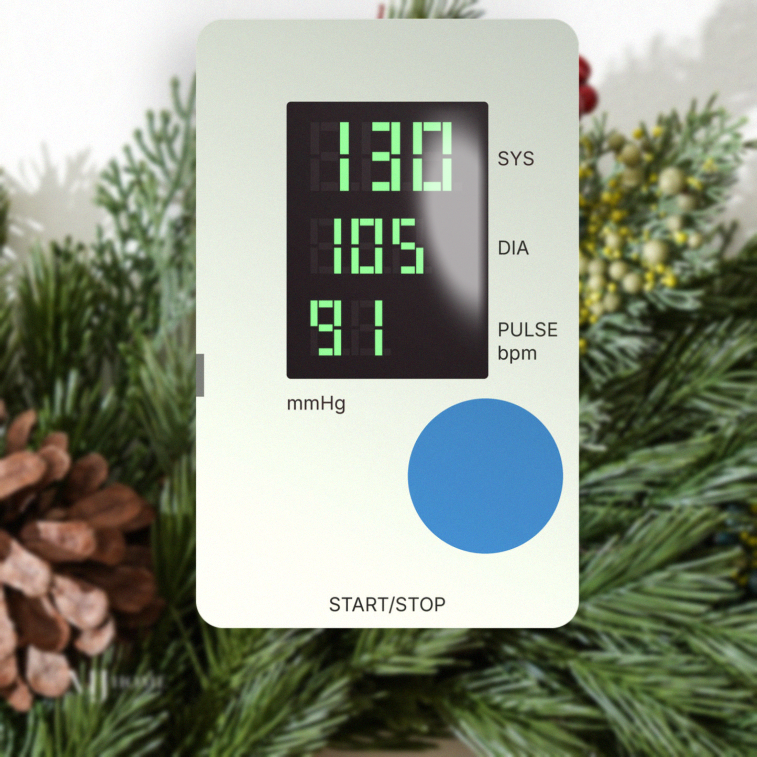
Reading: value=91 unit=bpm
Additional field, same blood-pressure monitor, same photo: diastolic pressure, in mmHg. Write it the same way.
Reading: value=105 unit=mmHg
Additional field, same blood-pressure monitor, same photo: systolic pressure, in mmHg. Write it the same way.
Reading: value=130 unit=mmHg
